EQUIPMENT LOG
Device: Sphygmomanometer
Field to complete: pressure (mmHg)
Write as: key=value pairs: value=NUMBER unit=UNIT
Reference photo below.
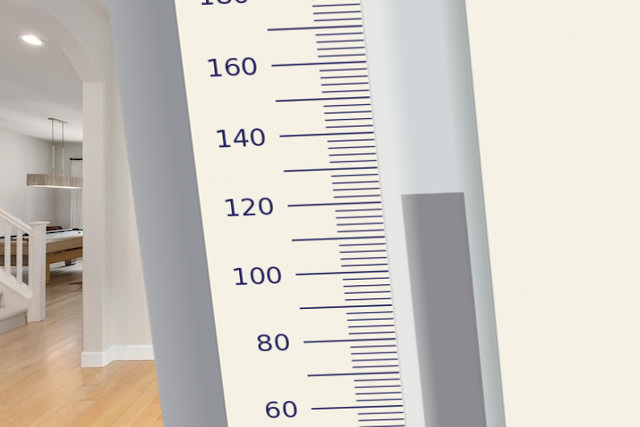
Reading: value=122 unit=mmHg
